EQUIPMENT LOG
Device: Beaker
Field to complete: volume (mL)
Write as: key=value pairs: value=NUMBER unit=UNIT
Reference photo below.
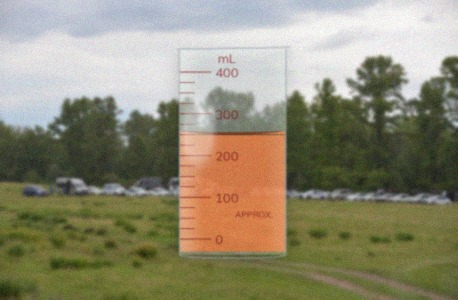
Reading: value=250 unit=mL
